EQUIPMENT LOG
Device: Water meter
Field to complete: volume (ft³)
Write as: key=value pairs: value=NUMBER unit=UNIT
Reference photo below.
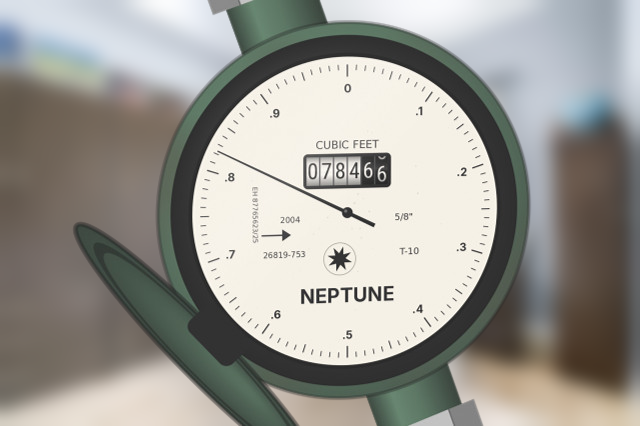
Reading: value=78465.82 unit=ft³
